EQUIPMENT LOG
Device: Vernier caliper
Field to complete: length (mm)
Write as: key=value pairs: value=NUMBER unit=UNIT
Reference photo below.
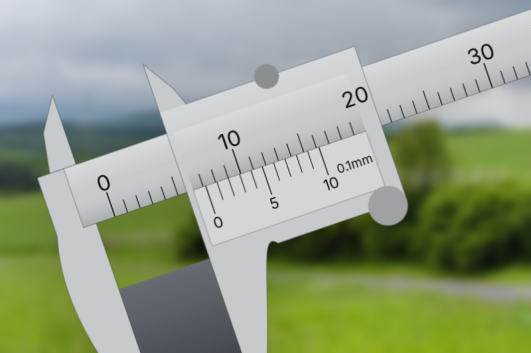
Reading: value=7.2 unit=mm
